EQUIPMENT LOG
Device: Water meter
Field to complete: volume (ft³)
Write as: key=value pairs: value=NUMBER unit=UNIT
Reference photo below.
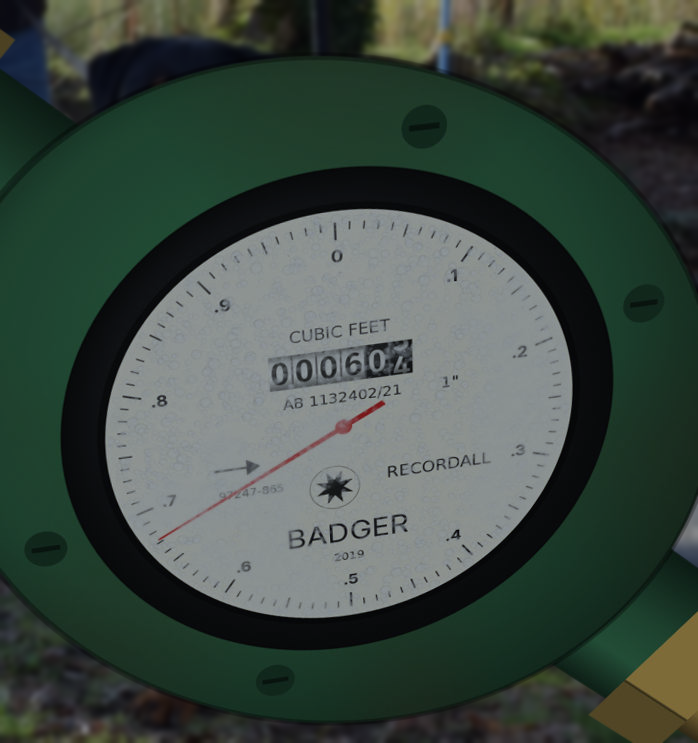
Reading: value=603.67 unit=ft³
